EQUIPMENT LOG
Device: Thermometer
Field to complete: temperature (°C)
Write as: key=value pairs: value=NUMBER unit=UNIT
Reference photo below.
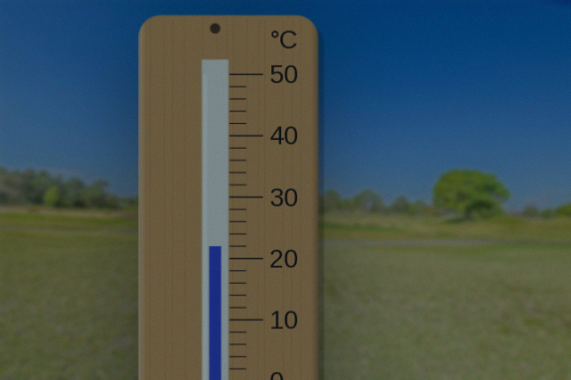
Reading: value=22 unit=°C
